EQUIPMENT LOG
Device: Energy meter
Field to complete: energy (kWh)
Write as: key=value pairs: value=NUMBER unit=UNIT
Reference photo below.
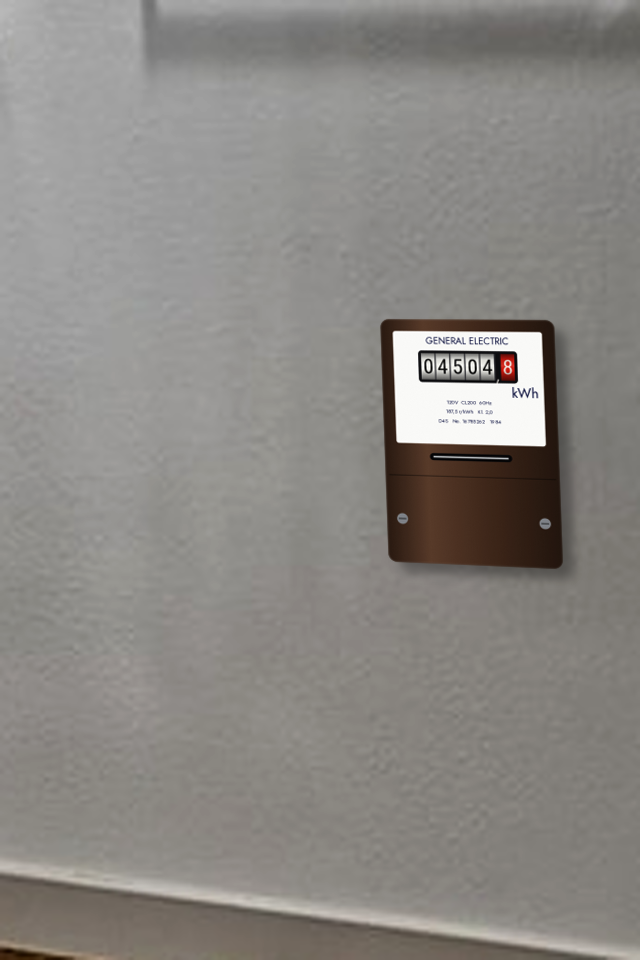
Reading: value=4504.8 unit=kWh
